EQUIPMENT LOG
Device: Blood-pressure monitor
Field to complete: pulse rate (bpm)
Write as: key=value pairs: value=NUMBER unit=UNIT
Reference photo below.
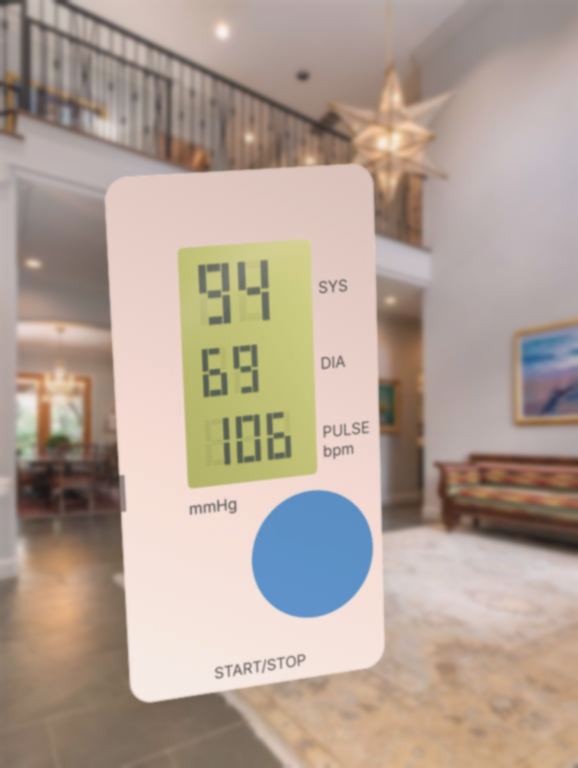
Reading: value=106 unit=bpm
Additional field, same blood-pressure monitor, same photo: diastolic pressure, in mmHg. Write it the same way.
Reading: value=69 unit=mmHg
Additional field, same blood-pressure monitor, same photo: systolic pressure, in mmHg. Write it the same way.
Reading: value=94 unit=mmHg
